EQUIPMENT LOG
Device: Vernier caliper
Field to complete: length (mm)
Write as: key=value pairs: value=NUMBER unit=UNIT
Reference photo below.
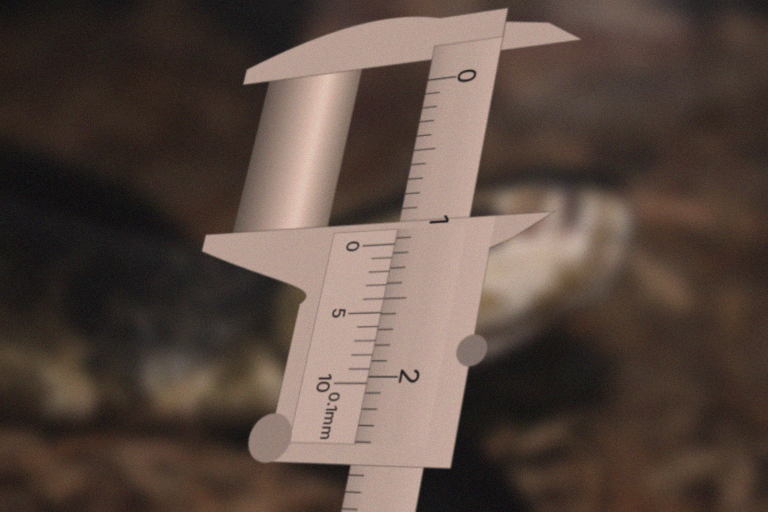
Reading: value=11.4 unit=mm
